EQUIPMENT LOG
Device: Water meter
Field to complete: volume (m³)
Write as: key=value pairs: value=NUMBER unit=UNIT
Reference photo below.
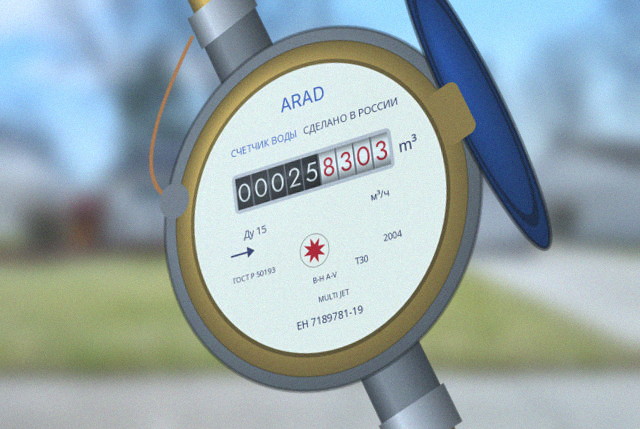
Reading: value=25.8303 unit=m³
